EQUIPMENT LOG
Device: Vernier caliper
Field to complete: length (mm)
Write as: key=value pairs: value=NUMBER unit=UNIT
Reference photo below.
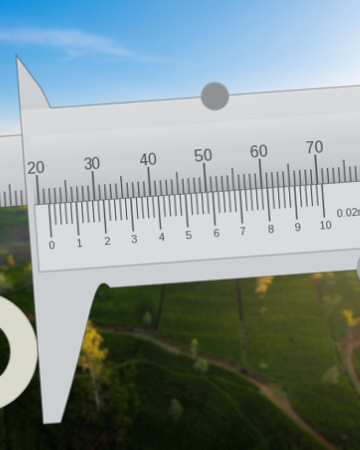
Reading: value=21.8 unit=mm
